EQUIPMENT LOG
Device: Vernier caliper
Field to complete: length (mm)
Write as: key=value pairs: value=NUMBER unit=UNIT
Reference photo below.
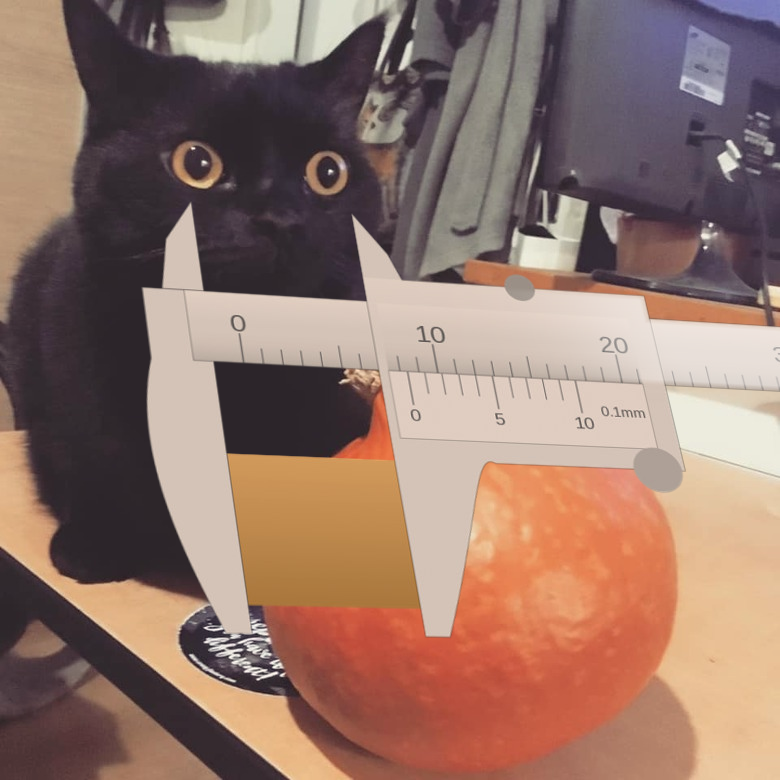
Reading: value=8.4 unit=mm
